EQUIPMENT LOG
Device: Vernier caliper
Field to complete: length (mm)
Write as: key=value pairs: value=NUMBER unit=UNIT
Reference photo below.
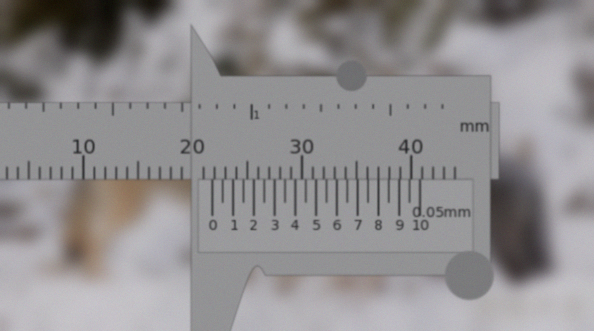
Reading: value=21.8 unit=mm
